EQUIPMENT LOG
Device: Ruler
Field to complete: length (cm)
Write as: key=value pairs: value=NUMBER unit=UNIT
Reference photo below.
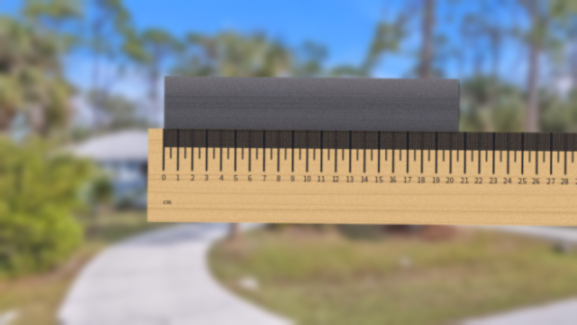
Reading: value=20.5 unit=cm
